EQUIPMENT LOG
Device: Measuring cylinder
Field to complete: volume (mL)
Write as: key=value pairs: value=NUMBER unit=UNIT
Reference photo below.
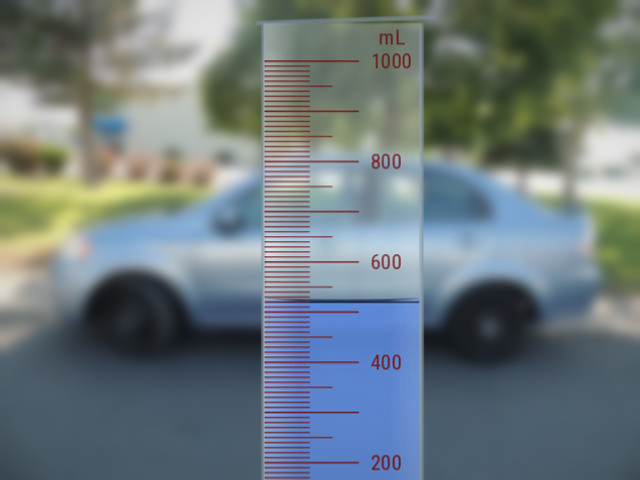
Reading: value=520 unit=mL
